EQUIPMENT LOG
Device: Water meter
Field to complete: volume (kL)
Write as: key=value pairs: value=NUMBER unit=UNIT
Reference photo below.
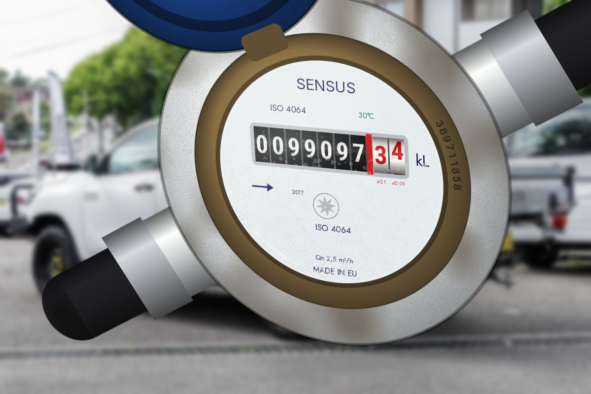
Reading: value=99097.34 unit=kL
